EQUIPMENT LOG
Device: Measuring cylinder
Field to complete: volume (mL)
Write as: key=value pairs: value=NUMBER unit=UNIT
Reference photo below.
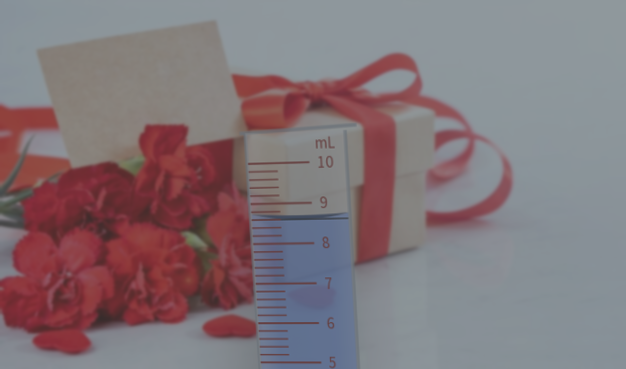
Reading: value=8.6 unit=mL
